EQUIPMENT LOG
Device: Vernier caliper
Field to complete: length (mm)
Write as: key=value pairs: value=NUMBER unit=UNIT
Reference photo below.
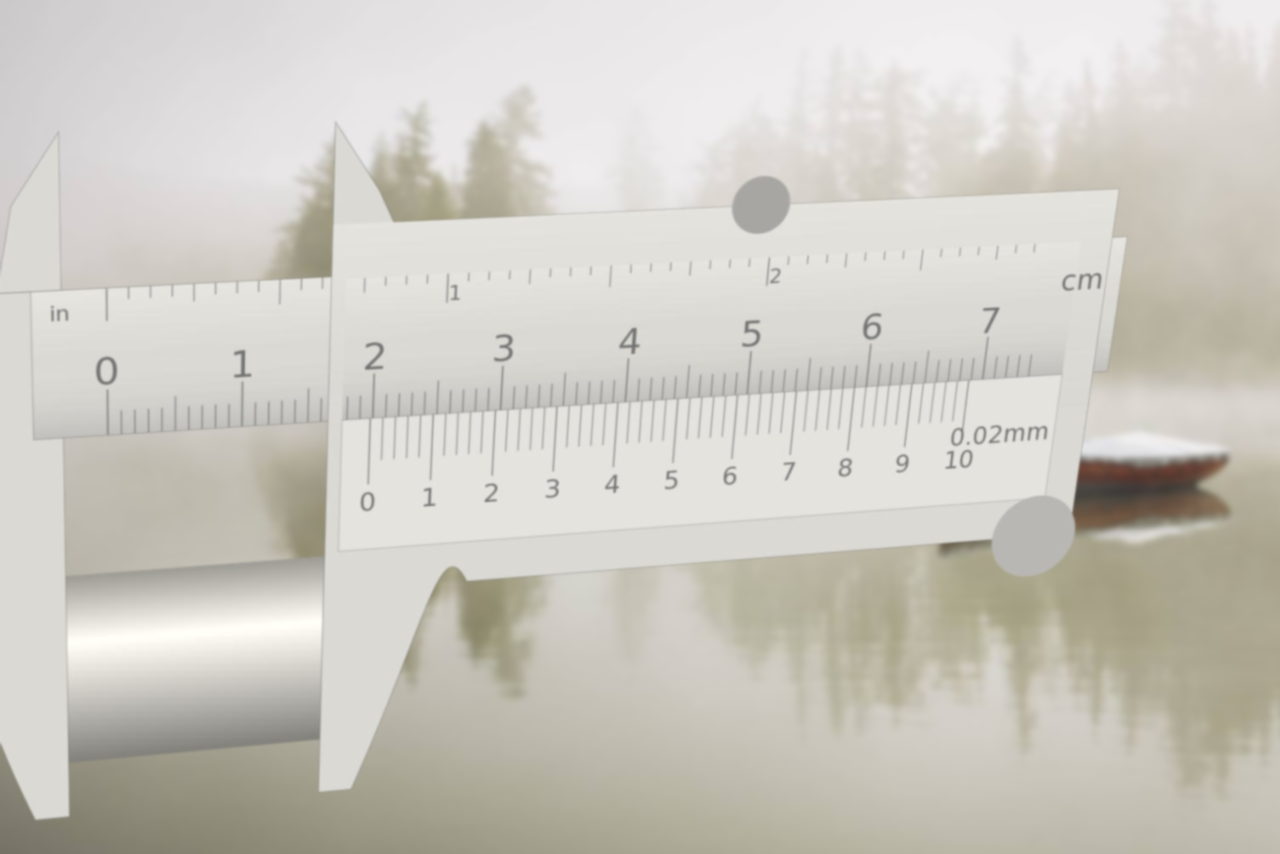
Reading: value=19.8 unit=mm
